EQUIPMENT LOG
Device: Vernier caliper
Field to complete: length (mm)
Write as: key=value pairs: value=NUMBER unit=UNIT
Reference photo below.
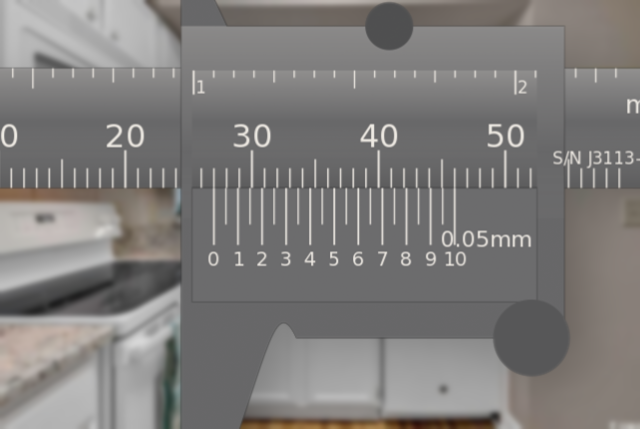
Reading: value=27.0 unit=mm
